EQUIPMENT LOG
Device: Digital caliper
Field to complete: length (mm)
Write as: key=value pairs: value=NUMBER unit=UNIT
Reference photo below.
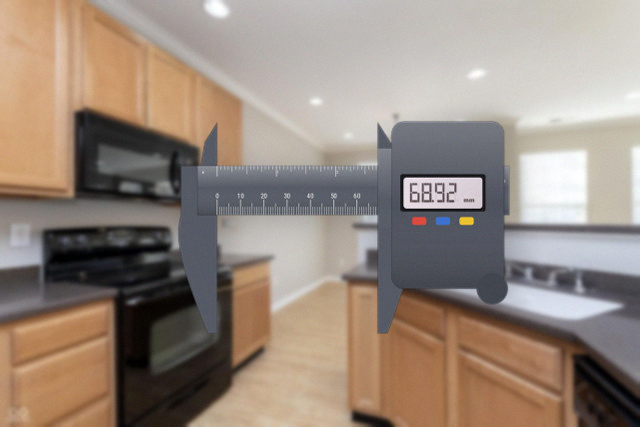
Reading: value=68.92 unit=mm
